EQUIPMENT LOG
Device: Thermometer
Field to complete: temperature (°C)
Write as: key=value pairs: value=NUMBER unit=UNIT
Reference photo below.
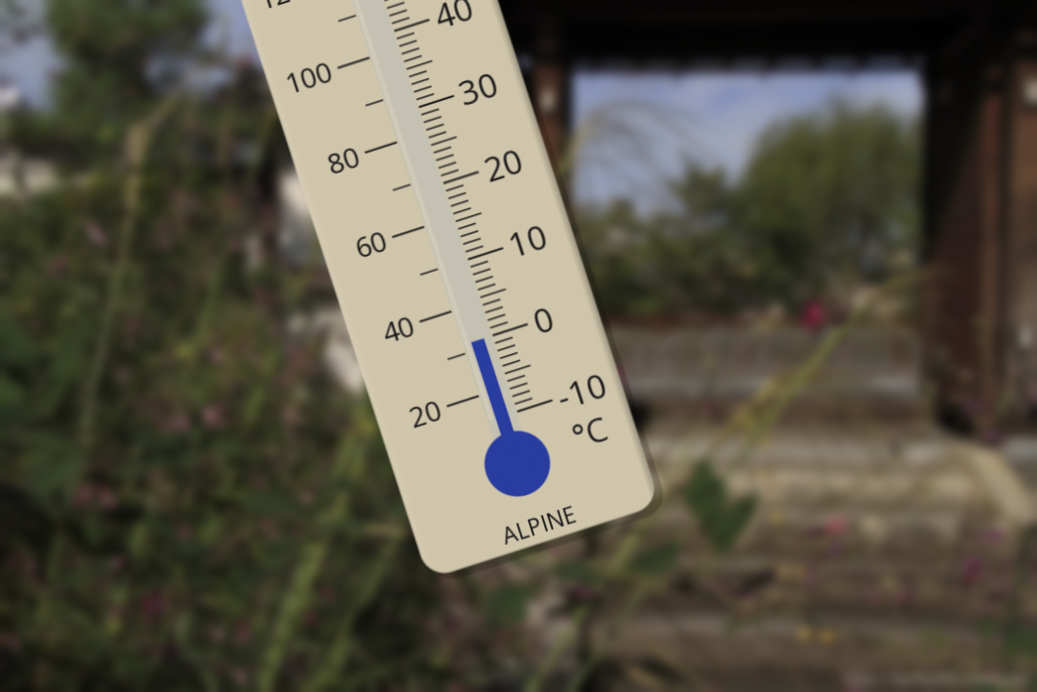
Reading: value=0 unit=°C
